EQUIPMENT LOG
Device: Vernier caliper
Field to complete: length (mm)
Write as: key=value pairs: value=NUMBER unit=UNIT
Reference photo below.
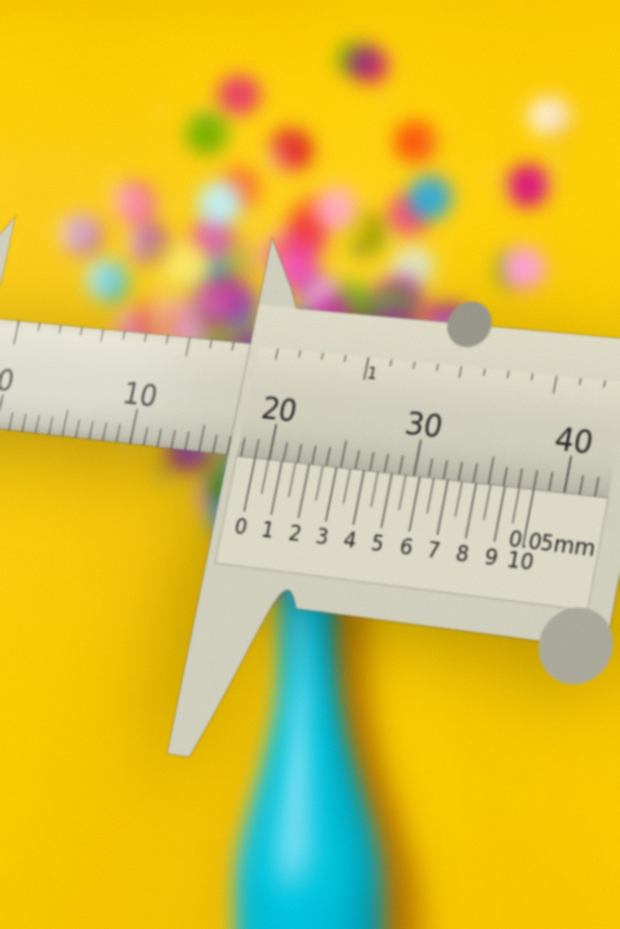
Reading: value=19.0 unit=mm
